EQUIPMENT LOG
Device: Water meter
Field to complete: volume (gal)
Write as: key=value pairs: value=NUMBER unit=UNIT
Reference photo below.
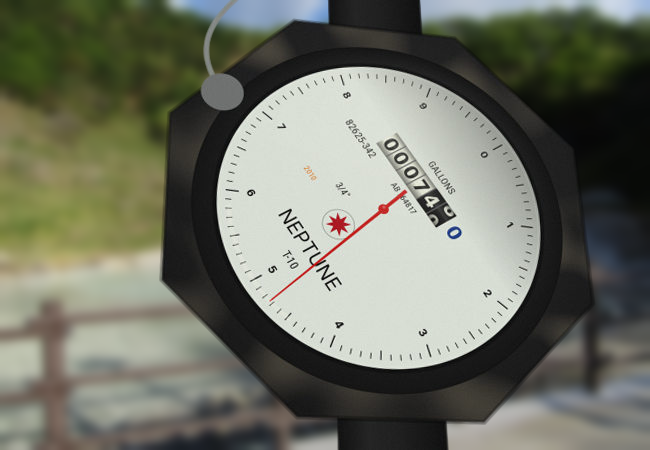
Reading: value=7484.7 unit=gal
